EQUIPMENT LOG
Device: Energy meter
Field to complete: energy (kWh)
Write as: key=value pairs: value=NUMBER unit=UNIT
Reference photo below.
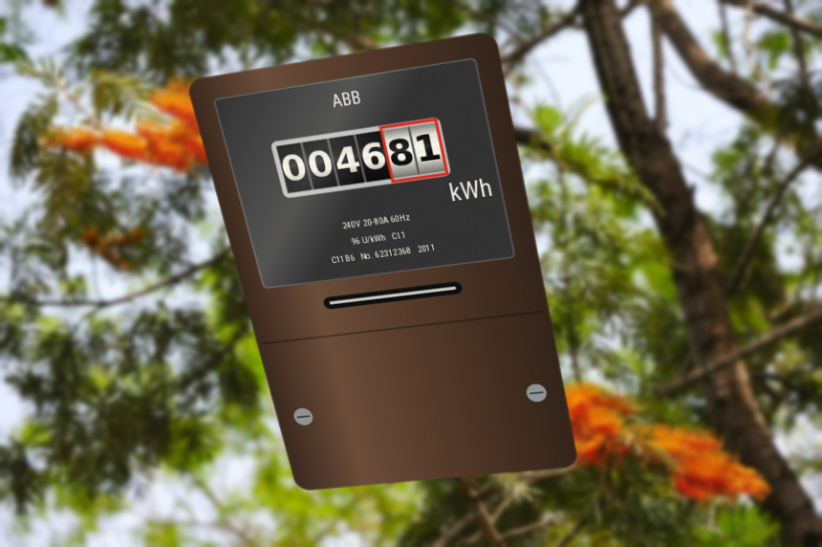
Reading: value=46.81 unit=kWh
